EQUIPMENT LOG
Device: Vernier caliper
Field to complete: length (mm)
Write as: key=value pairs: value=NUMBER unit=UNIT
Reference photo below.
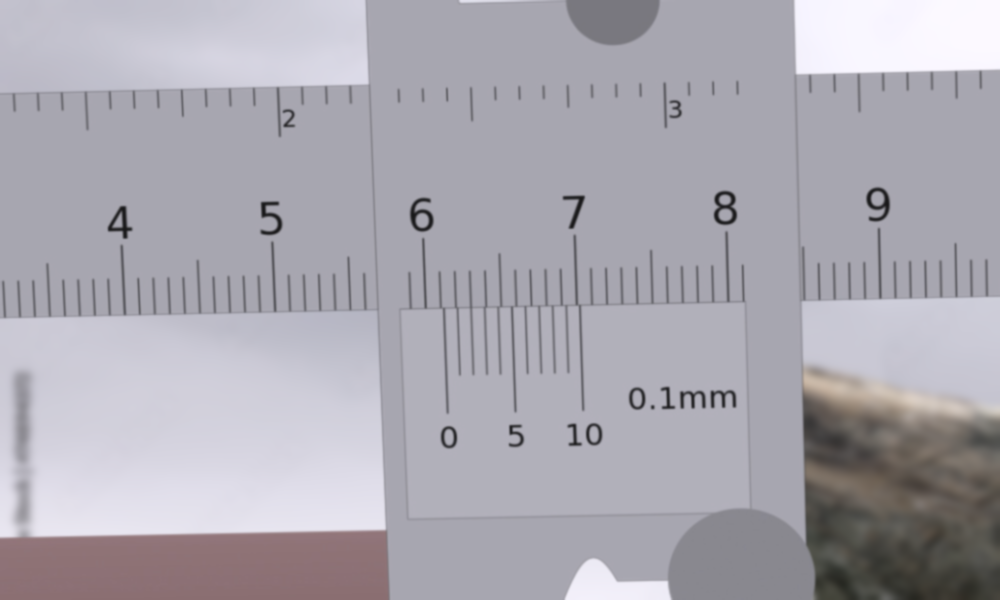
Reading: value=61.2 unit=mm
